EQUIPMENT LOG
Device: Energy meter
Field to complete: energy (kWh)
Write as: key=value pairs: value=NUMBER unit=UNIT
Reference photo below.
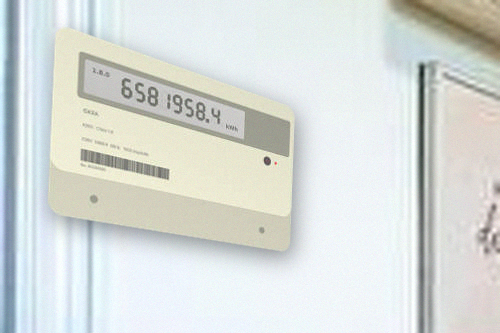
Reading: value=6581958.4 unit=kWh
